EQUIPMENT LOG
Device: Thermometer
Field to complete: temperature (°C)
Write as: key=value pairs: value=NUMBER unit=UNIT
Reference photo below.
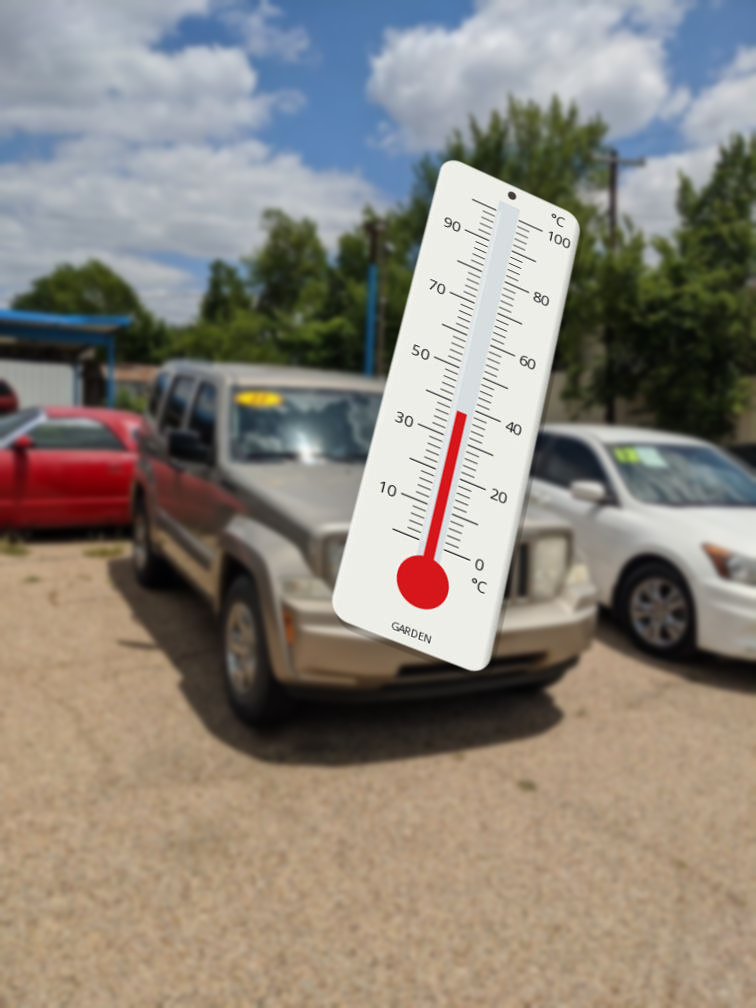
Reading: value=38 unit=°C
